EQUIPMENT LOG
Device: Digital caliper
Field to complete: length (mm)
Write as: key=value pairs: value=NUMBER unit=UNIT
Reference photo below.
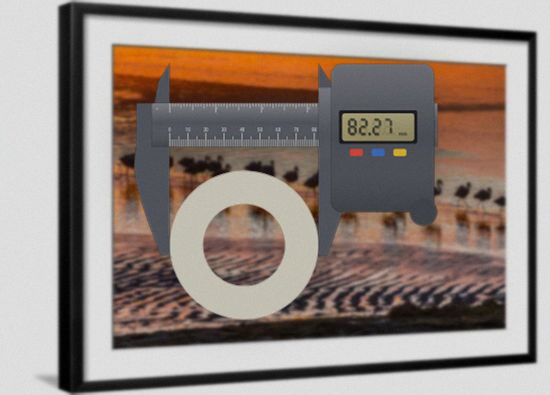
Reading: value=82.27 unit=mm
